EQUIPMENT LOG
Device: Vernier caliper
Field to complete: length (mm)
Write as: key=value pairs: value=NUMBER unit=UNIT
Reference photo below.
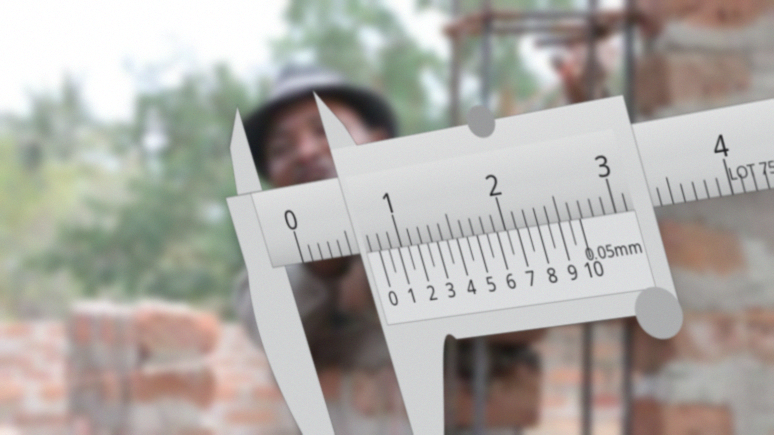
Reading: value=7.8 unit=mm
